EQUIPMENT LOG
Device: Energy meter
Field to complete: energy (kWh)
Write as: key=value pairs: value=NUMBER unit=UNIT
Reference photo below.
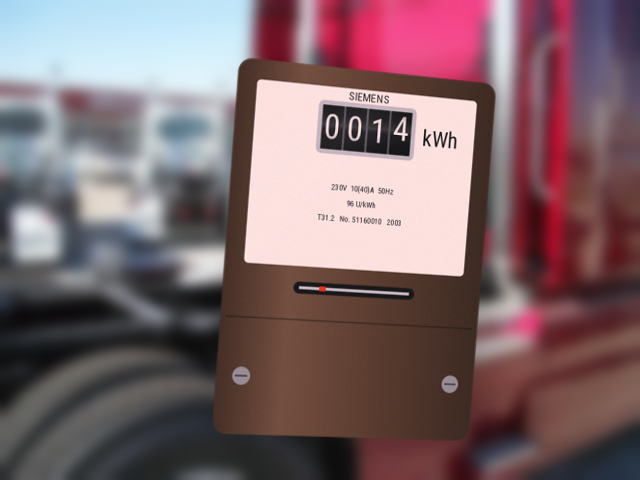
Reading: value=14 unit=kWh
